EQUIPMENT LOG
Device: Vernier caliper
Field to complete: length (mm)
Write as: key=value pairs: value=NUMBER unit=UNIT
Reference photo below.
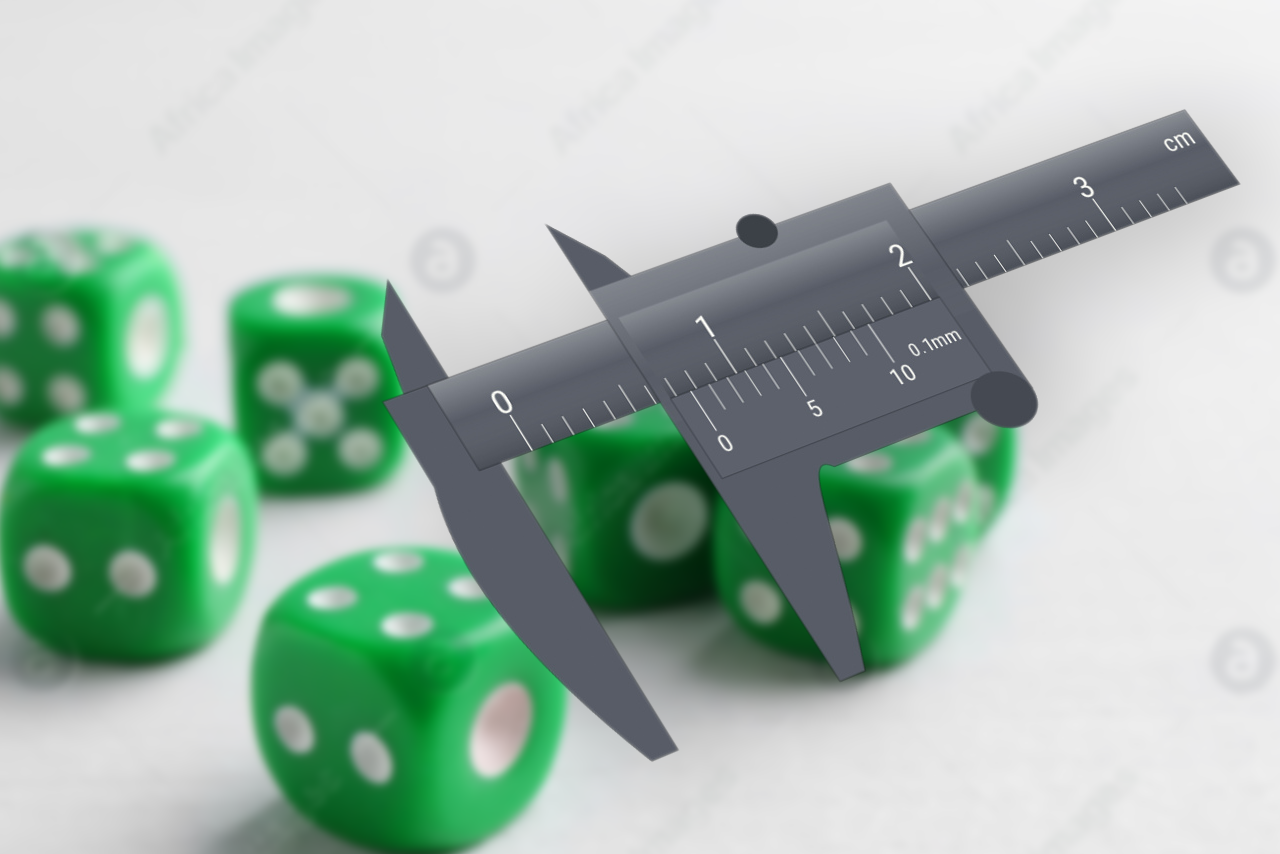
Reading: value=7.7 unit=mm
